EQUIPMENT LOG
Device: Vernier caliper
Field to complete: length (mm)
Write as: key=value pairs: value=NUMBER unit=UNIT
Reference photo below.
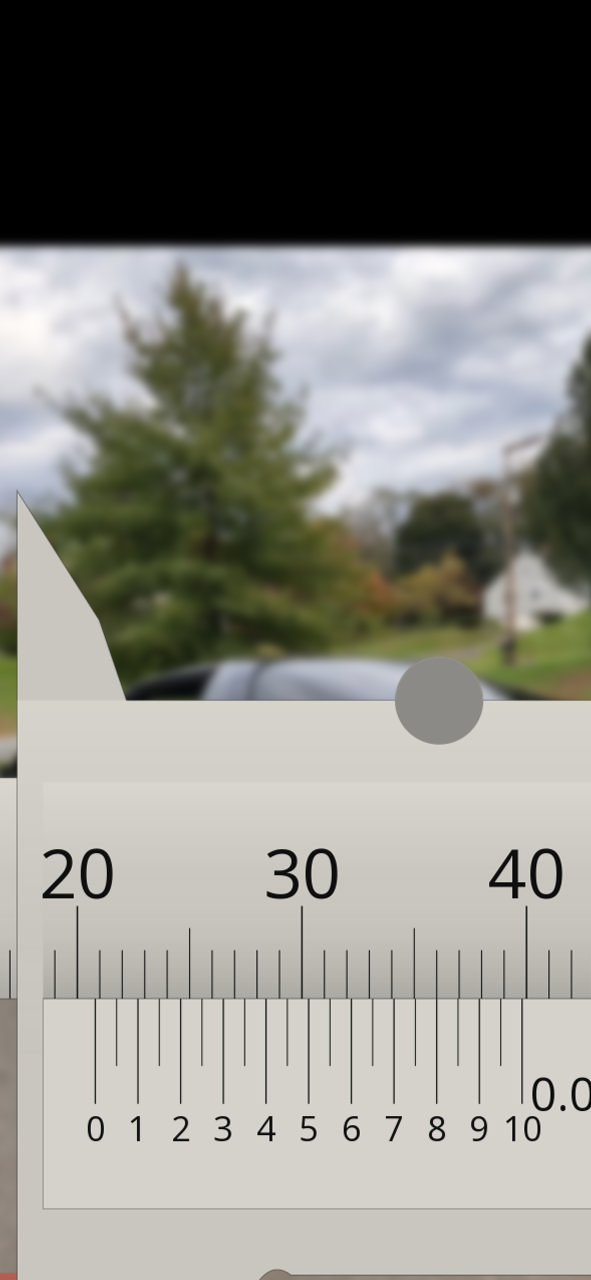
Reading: value=20.8 unit=mm
